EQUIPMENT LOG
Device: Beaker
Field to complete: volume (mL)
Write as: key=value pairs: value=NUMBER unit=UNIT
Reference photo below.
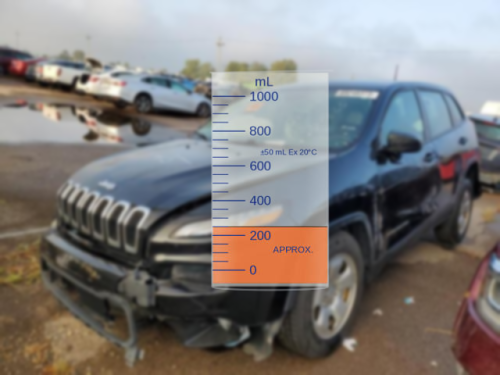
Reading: value=250 unit=mL
